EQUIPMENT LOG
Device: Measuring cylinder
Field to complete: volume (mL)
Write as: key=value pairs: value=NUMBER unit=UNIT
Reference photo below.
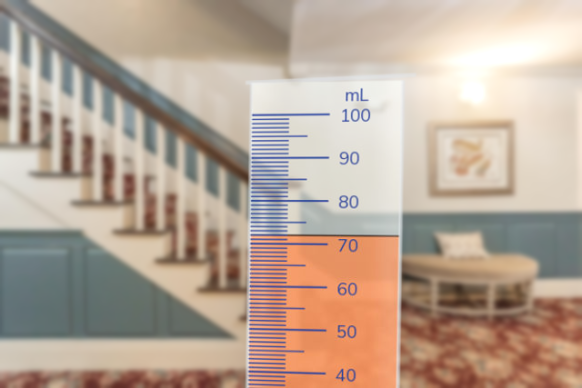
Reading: value=72 unit=mL
